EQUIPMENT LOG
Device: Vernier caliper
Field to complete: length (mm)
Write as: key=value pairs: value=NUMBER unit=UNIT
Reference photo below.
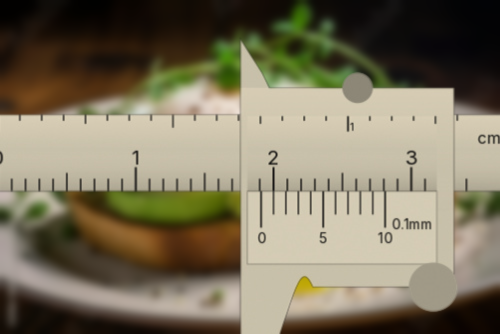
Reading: value=19.1 unit=mm
